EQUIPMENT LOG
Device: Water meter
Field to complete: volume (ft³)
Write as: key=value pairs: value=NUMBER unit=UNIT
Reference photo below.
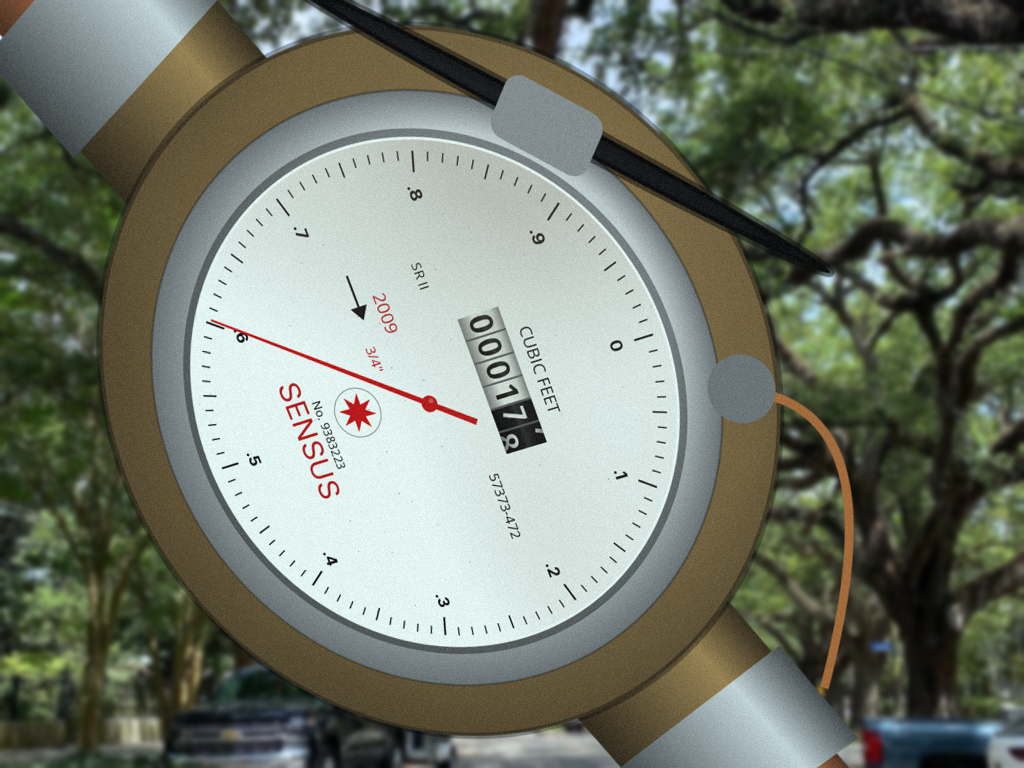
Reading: value=177.60 unit=ft³
